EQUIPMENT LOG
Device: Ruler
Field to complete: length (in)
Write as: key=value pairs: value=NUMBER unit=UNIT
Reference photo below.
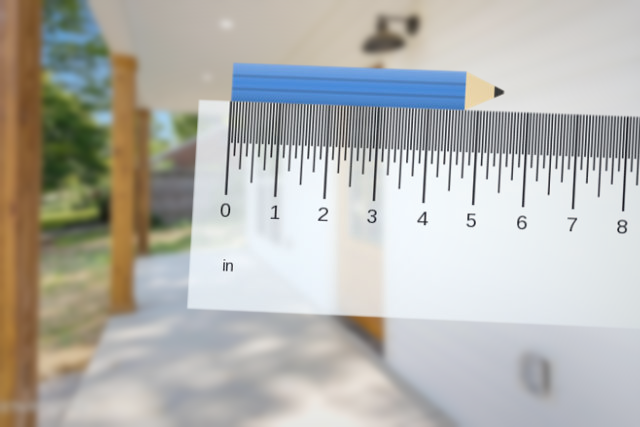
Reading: value=5.5 unit=in
